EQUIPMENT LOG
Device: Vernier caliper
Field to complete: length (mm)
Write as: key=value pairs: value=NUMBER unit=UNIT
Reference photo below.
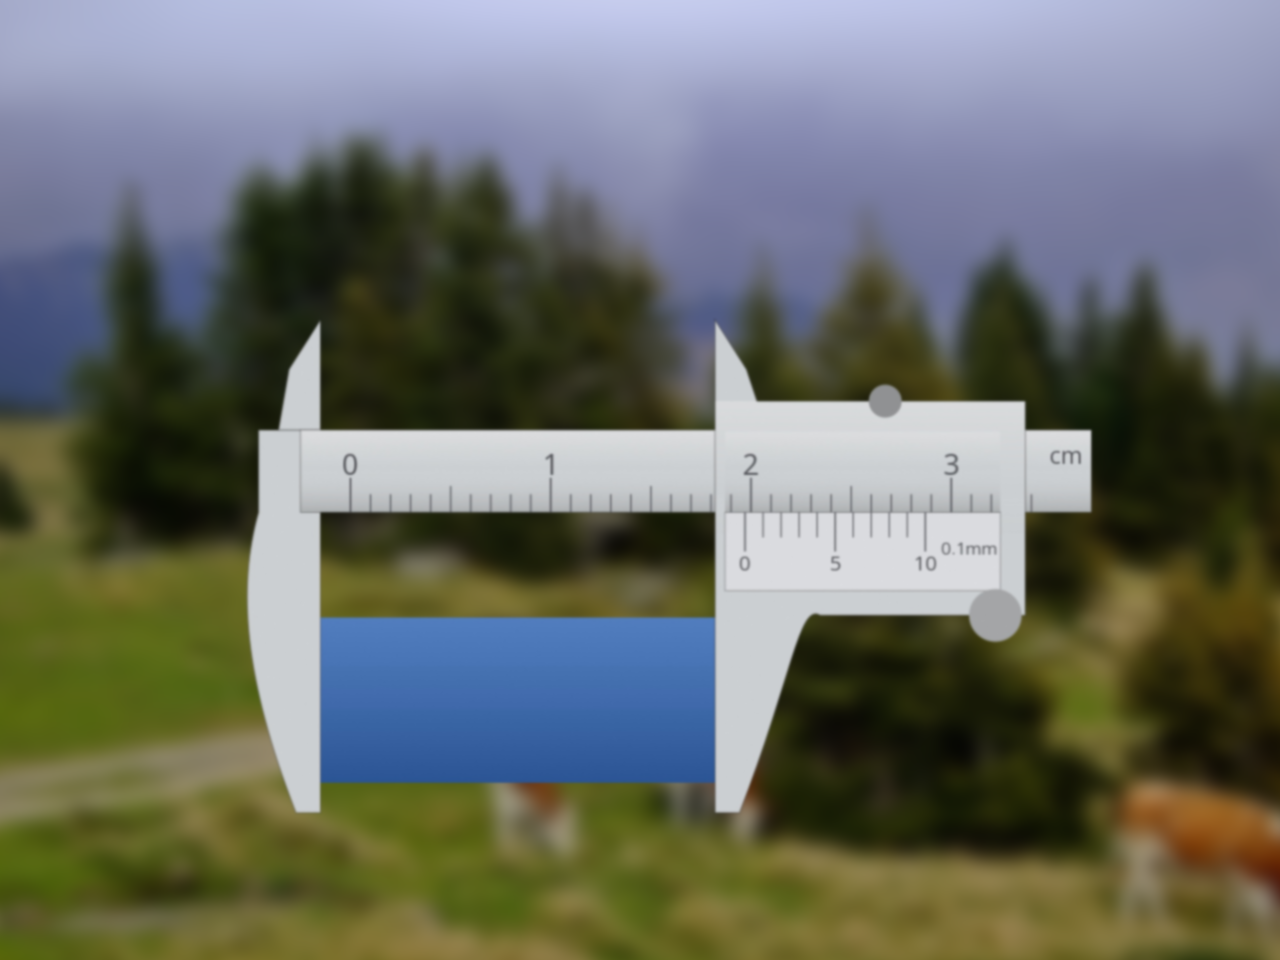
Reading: value=19.7 unit=mm
